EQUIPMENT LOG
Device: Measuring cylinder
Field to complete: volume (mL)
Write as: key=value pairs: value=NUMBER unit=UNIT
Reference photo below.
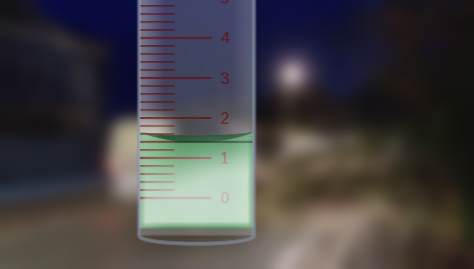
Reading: value=1.4 unit=mL
